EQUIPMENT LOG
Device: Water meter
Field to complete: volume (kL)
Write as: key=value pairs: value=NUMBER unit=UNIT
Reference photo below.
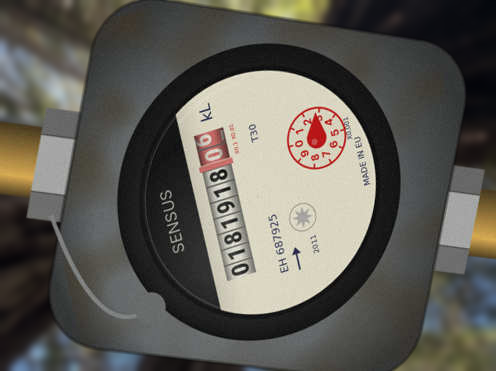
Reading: value=181918.062 unit=kL
